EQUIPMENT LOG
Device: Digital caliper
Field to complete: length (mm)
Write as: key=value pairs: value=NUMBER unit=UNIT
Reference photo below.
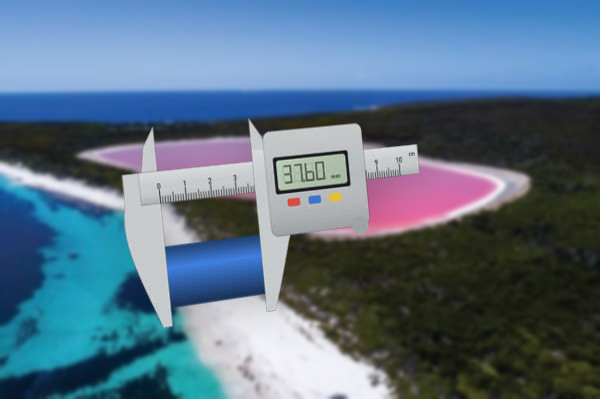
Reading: value=37.60 unit=mm
